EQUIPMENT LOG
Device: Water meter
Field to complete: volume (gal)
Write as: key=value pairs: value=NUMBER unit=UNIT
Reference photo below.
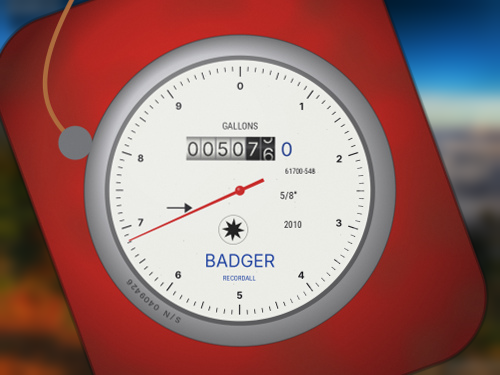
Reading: value=50756.8 unit=gal
